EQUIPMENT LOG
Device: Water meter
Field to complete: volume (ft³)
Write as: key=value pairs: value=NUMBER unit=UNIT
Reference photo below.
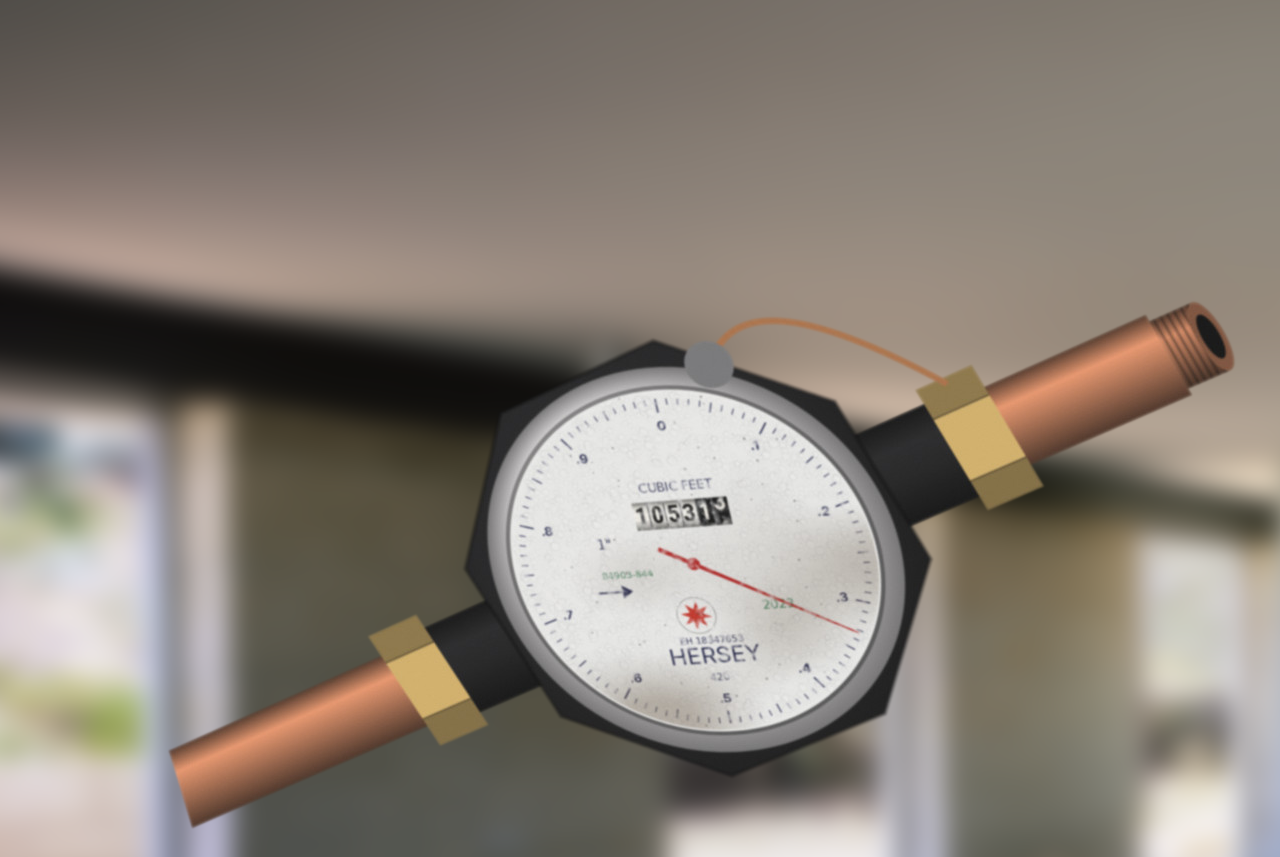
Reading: value=105313.33 unit=ft³
